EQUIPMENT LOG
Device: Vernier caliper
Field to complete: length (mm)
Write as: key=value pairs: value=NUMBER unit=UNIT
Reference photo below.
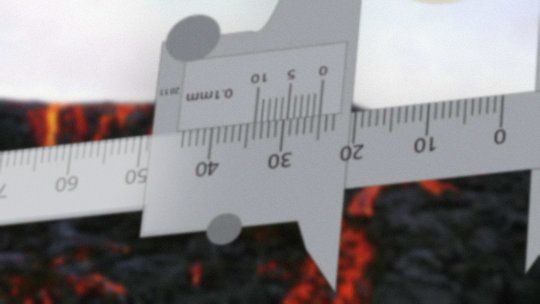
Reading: value=25.0 unit=mm
